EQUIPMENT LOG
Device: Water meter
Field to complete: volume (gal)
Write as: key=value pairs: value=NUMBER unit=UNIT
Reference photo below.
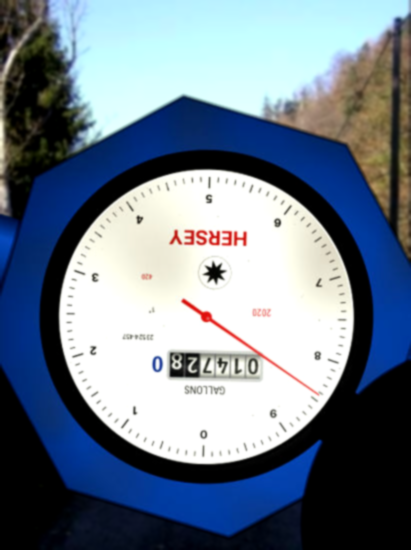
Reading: value=147278.4 unit=gal
